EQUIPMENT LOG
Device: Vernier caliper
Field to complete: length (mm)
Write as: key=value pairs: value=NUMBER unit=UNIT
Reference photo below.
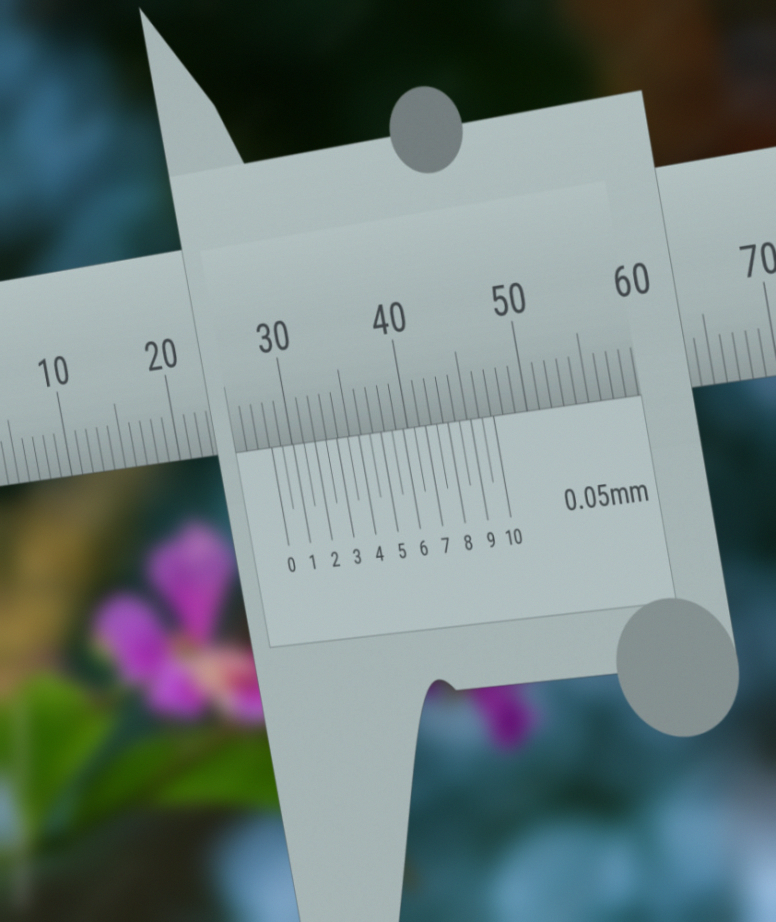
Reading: value=28.2 unit=mm
